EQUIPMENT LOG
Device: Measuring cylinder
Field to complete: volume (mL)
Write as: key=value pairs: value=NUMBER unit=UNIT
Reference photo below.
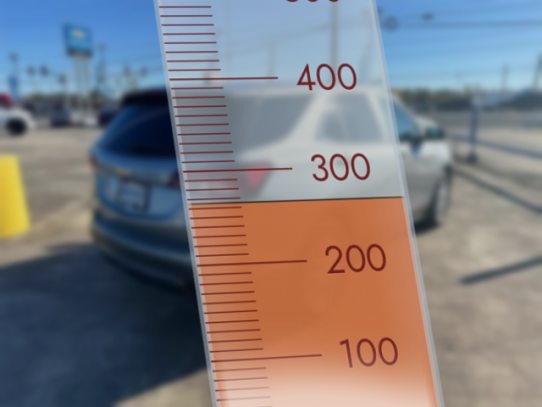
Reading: value=265 unit=mL
